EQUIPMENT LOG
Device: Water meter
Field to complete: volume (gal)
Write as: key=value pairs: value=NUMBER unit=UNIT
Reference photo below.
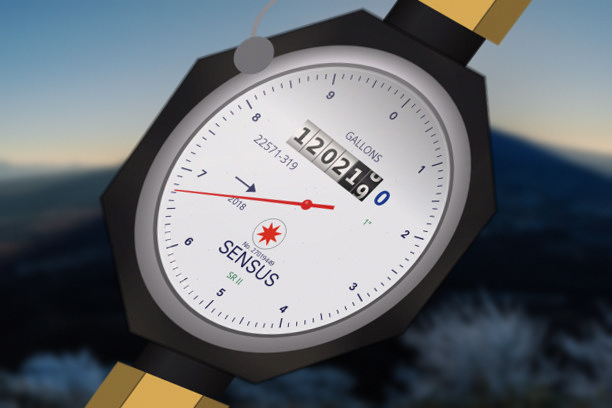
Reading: value=1202186.7 unit=gal
